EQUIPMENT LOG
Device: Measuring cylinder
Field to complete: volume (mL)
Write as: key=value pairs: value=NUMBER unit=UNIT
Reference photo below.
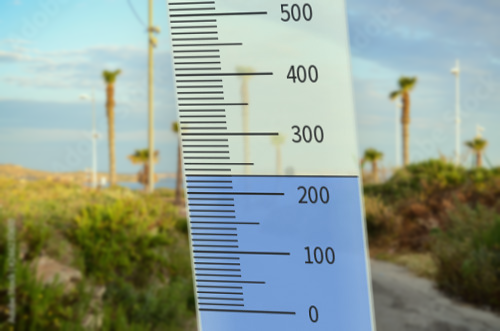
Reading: value=230 unit=mL
